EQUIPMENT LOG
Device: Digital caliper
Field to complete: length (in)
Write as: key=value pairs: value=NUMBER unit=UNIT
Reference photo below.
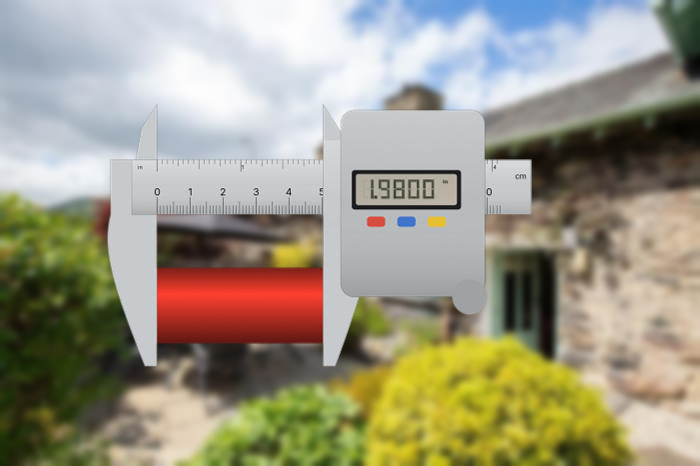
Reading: value=1.9800 unit=in
